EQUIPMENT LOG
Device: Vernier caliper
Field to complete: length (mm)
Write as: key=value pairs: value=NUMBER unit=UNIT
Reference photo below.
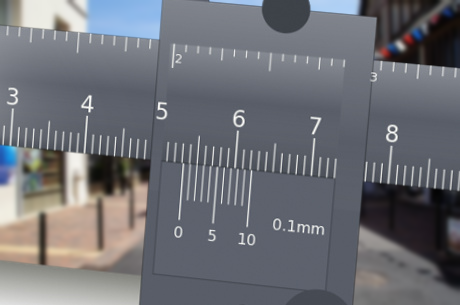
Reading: value=53.2 unit=mm
